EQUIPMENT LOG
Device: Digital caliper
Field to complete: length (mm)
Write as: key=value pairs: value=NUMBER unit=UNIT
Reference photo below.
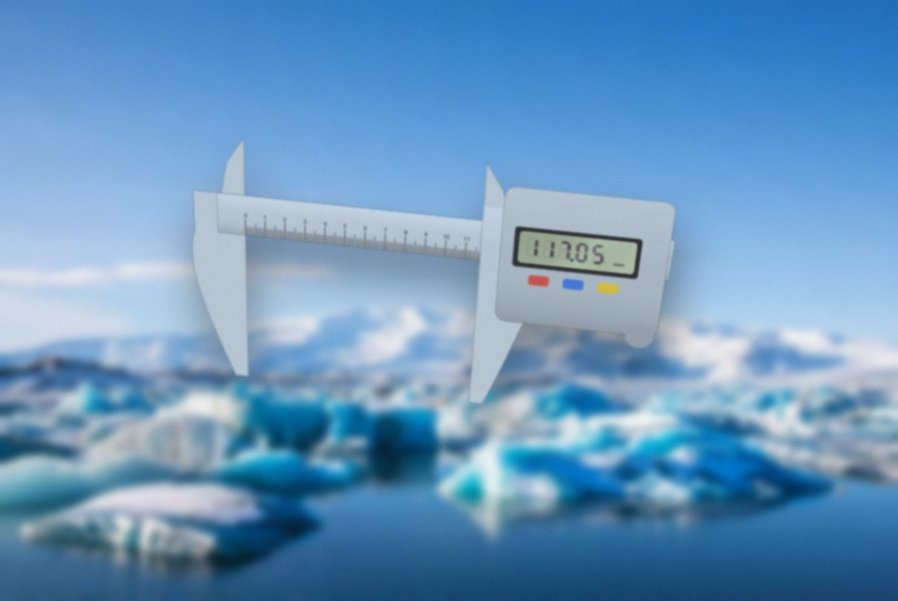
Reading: value=117.05 unit=mm
